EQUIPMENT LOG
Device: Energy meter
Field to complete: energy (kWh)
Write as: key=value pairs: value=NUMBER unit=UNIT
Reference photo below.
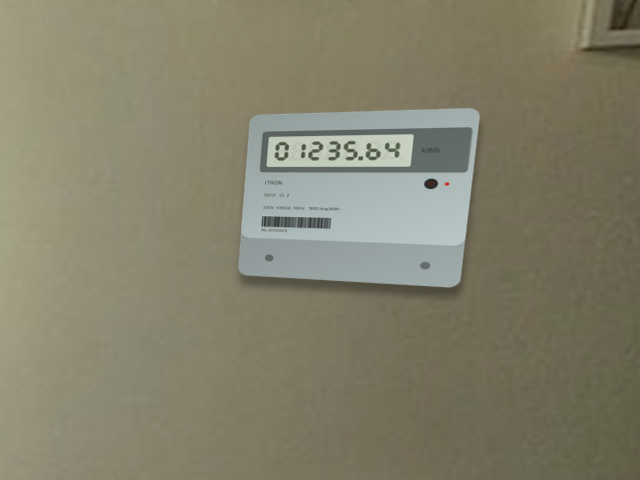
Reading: value=1235.64 unit=kWh
